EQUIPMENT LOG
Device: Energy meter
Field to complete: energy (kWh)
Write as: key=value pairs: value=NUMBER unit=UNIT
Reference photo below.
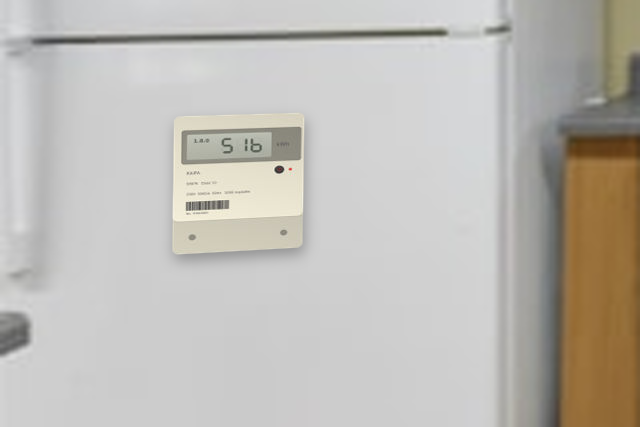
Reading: value=516 unit=kWh
